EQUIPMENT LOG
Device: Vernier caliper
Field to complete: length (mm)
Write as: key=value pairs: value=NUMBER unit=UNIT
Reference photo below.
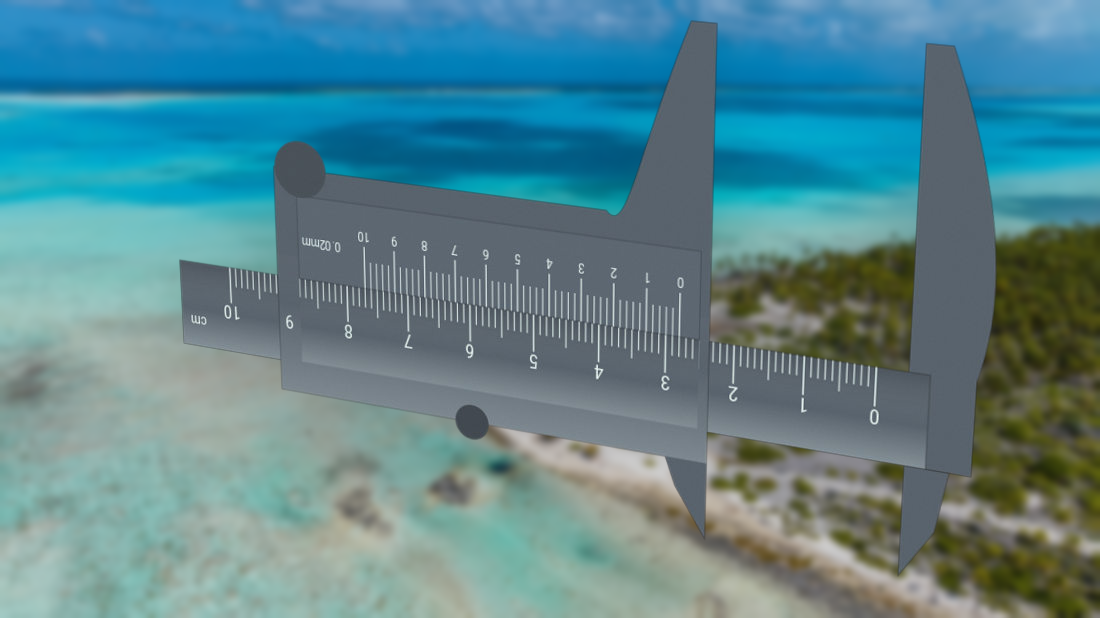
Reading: value=28.0 unit=mm
